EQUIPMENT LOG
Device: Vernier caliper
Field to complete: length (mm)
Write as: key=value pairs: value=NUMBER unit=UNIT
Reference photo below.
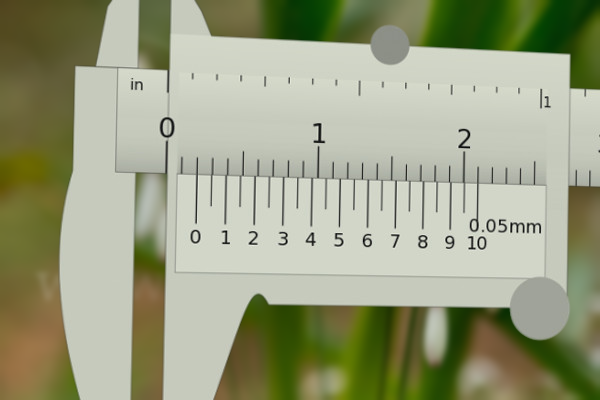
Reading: value=2.0 unit=mm
